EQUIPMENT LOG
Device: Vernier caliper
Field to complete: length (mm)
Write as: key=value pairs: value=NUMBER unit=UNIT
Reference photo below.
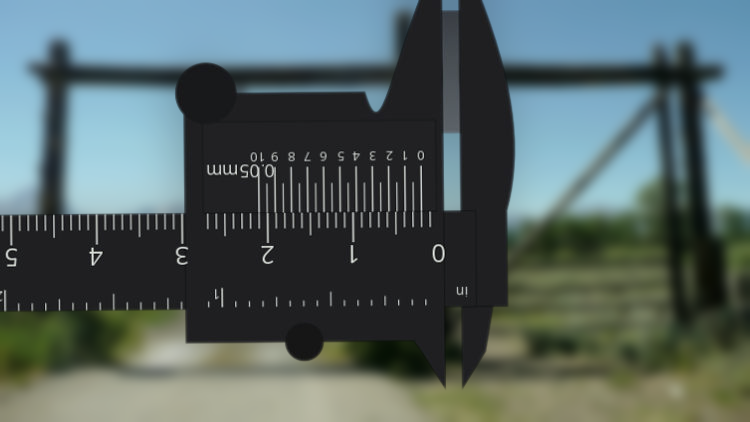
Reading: value=2.0 unit=mm
